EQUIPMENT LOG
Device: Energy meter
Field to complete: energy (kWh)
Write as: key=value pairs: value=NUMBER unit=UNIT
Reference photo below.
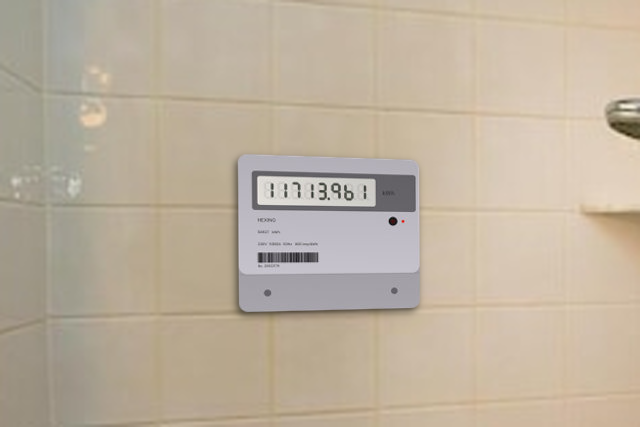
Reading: value=11713.961 unit=kWh
